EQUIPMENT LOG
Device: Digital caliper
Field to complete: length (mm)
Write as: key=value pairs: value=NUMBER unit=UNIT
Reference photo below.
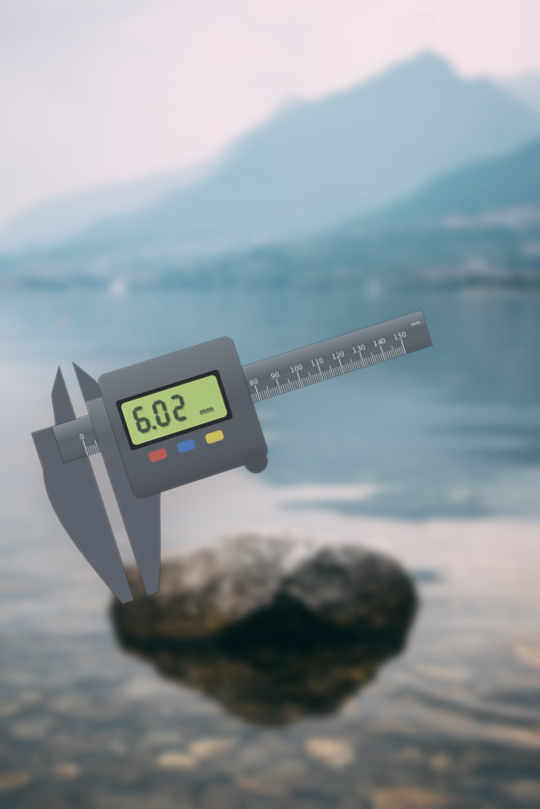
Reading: value=6.02 unit=mm
